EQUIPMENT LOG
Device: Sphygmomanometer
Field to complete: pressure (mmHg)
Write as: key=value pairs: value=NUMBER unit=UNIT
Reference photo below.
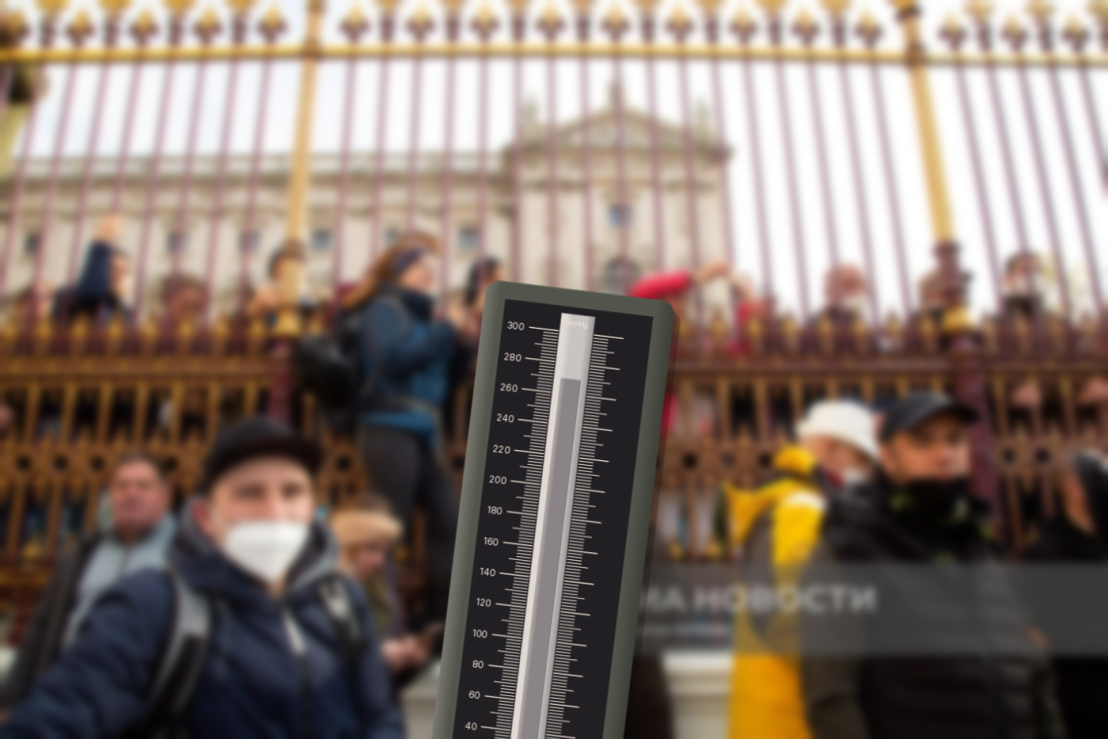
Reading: value=270 unit=mmHg
